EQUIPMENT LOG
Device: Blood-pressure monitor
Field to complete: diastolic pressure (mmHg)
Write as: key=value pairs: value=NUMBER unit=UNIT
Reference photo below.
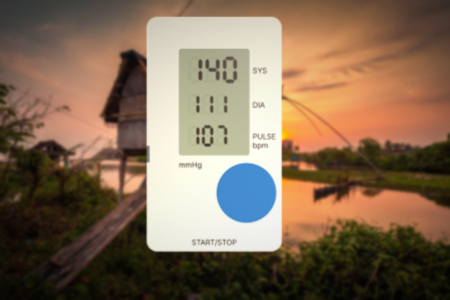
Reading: value=111 unit=mmHg
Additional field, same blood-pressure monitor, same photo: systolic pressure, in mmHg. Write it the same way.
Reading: value=140 unit=mmHg
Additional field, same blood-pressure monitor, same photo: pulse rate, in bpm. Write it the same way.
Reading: value=107 unit=bpm
